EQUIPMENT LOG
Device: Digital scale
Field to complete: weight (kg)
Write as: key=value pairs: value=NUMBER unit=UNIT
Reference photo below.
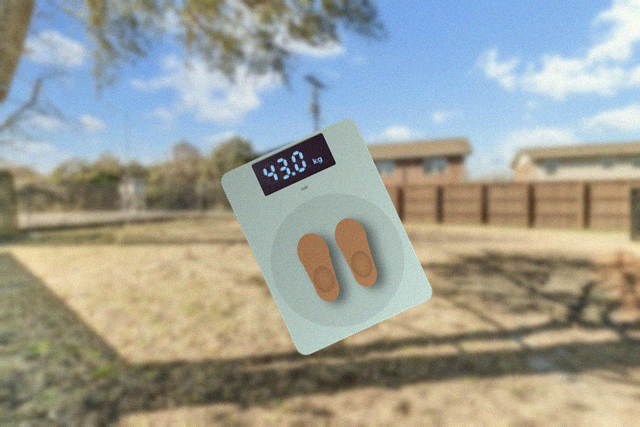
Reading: value=43.0 unit=kg
